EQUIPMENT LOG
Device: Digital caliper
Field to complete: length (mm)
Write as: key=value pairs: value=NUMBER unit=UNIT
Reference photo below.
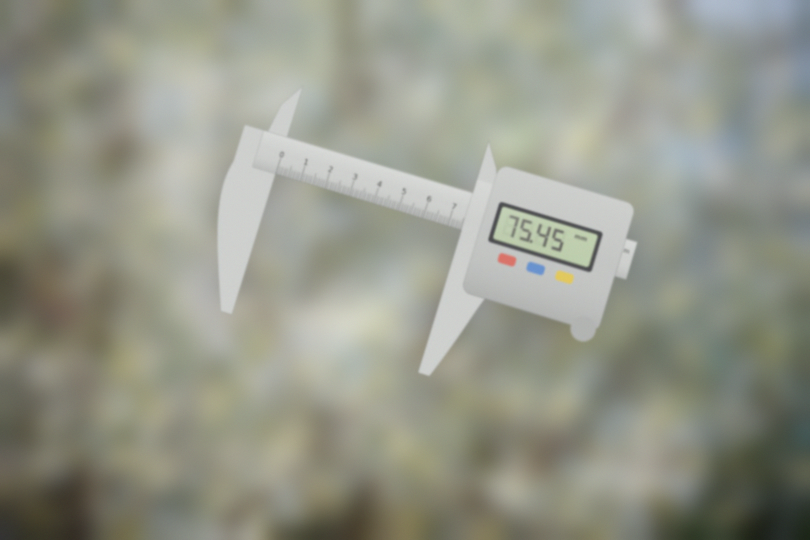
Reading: value=75.45 unit=mm
